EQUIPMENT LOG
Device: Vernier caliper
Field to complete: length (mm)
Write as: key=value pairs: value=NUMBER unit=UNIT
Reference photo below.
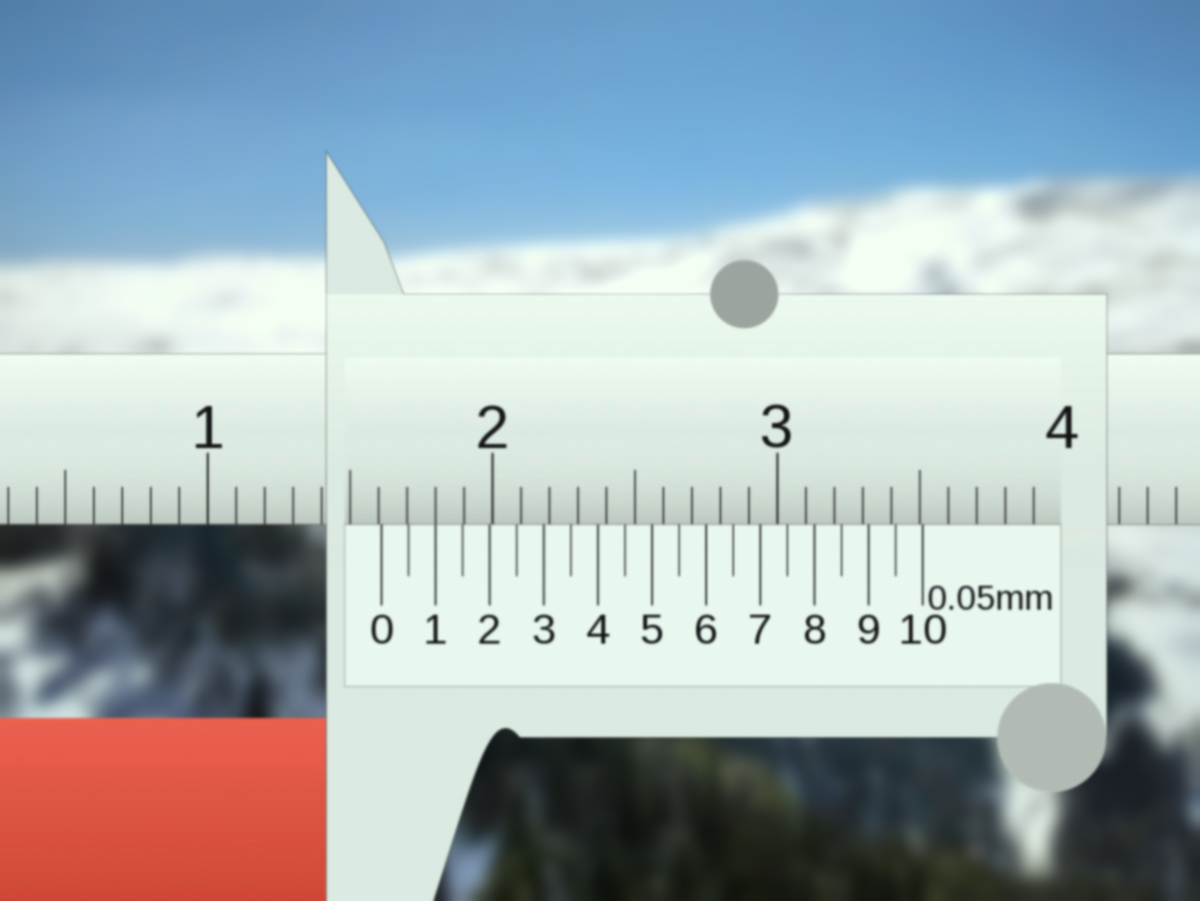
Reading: value=16.1 unit=mm
